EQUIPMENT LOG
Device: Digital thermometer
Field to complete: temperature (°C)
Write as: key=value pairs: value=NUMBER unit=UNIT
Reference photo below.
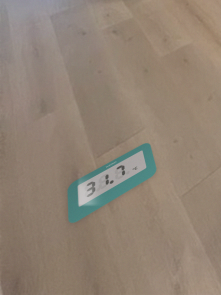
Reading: value=31.7 unit=°C
